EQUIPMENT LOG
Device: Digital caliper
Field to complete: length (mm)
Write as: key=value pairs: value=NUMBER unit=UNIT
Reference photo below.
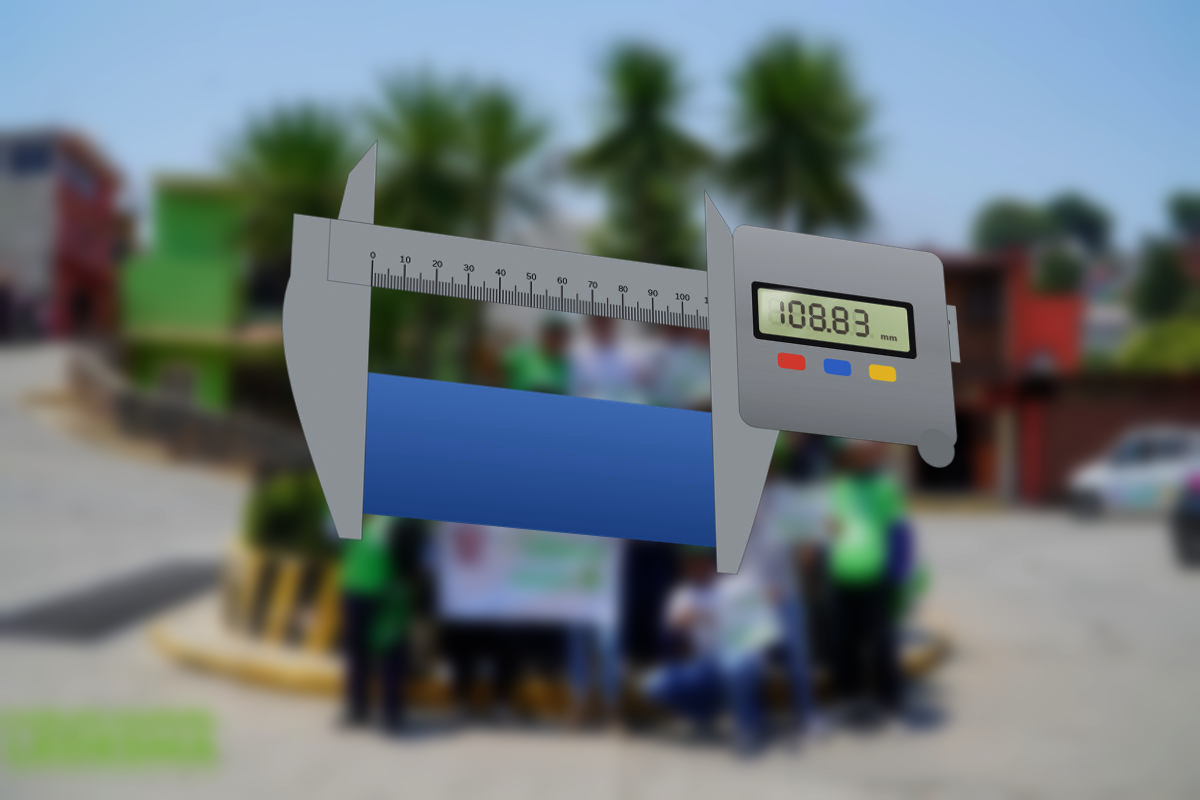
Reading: value=108.83 unit=mm
